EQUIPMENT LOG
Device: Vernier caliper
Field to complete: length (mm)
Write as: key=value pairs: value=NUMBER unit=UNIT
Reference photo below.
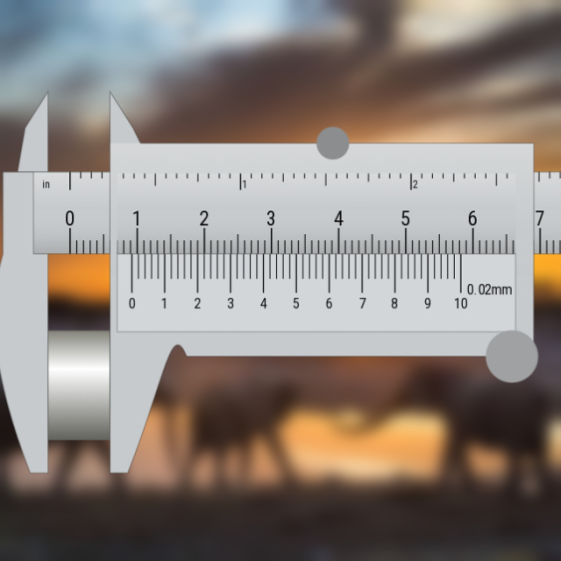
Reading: value=9.2 unit=mm
